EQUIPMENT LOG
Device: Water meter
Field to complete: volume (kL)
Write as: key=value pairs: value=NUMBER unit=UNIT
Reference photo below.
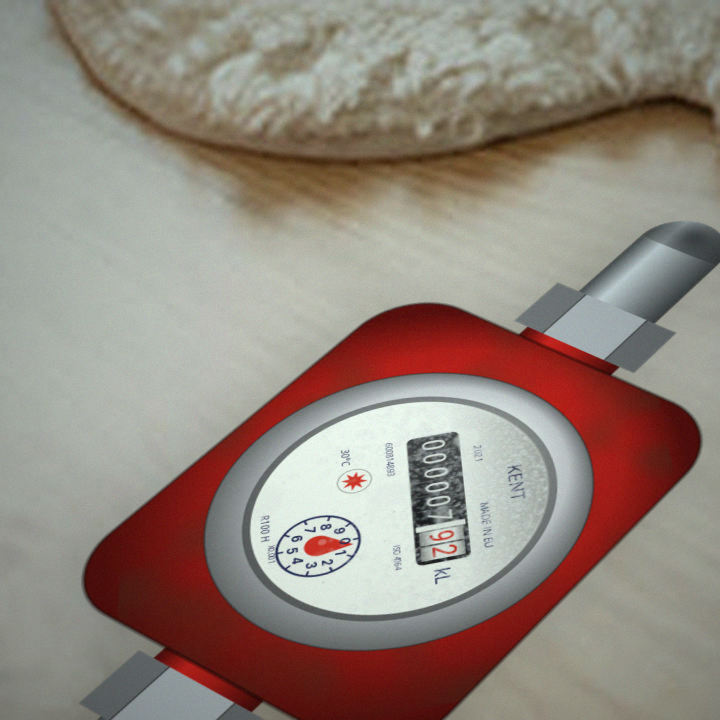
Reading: value=7.920 unit=kL
